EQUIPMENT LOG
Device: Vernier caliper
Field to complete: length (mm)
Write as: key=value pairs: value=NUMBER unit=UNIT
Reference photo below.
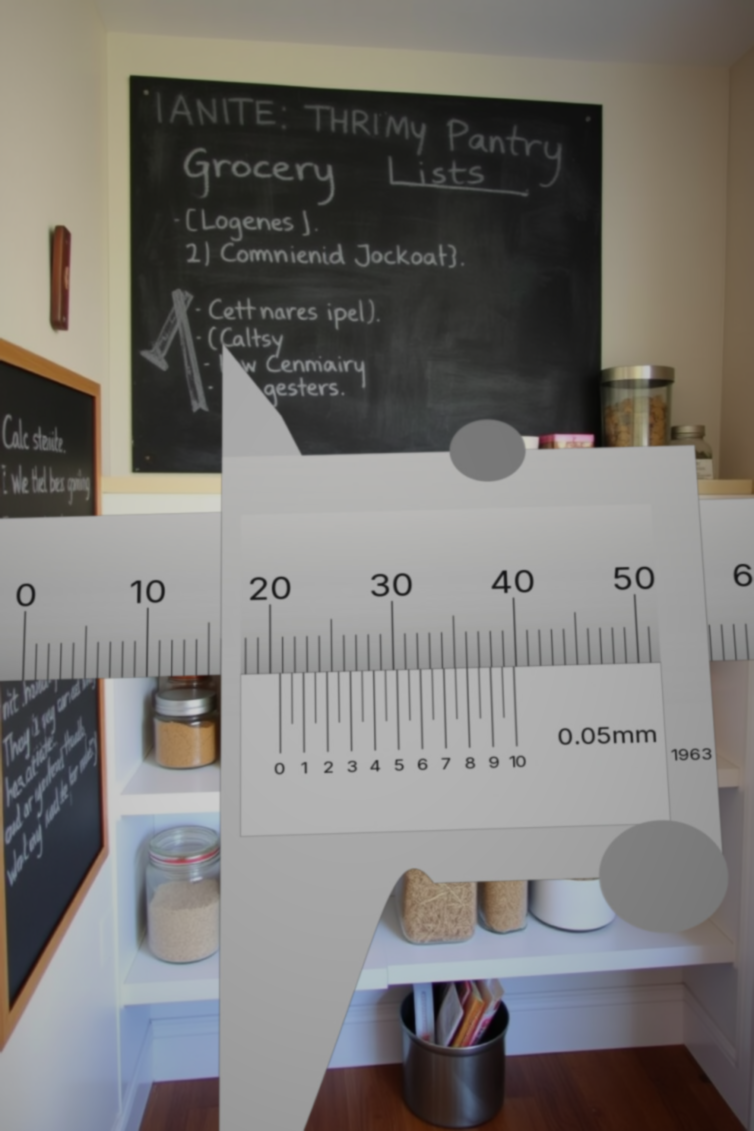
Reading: value=20.8 unit=mm
